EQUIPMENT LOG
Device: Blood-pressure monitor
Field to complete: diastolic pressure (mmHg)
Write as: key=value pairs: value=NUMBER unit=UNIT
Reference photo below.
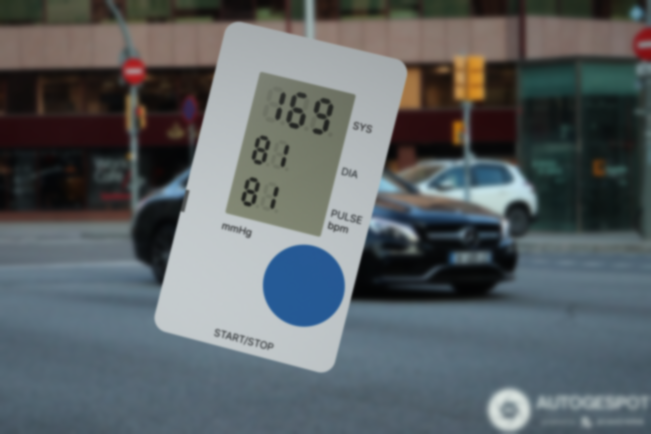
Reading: value=81 unit=mmHg
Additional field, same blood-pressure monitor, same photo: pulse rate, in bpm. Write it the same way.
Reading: value=81 unit=bpm
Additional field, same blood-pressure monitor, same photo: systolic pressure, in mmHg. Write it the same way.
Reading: value=169 unit=mmHg
